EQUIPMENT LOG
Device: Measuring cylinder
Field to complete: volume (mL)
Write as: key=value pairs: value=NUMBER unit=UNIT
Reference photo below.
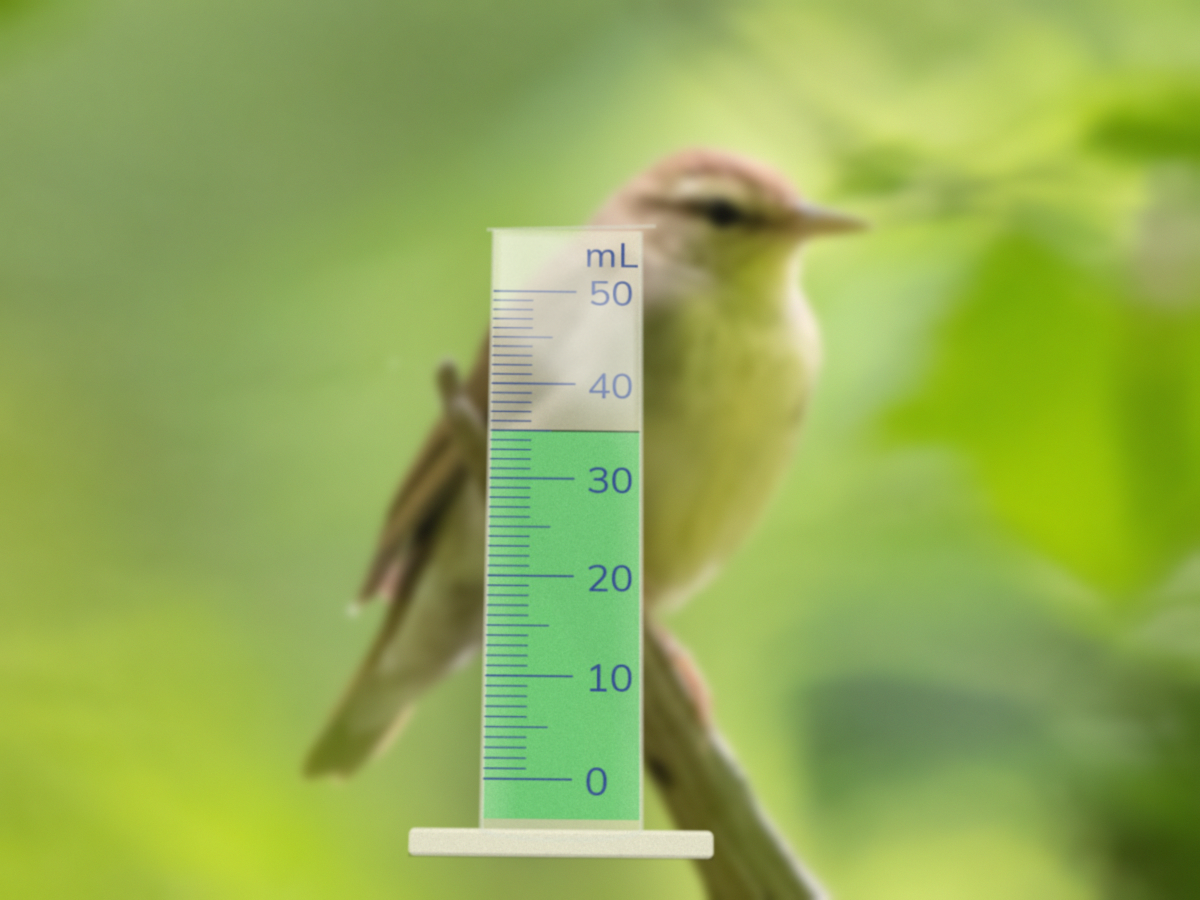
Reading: value=35 unit=mL
